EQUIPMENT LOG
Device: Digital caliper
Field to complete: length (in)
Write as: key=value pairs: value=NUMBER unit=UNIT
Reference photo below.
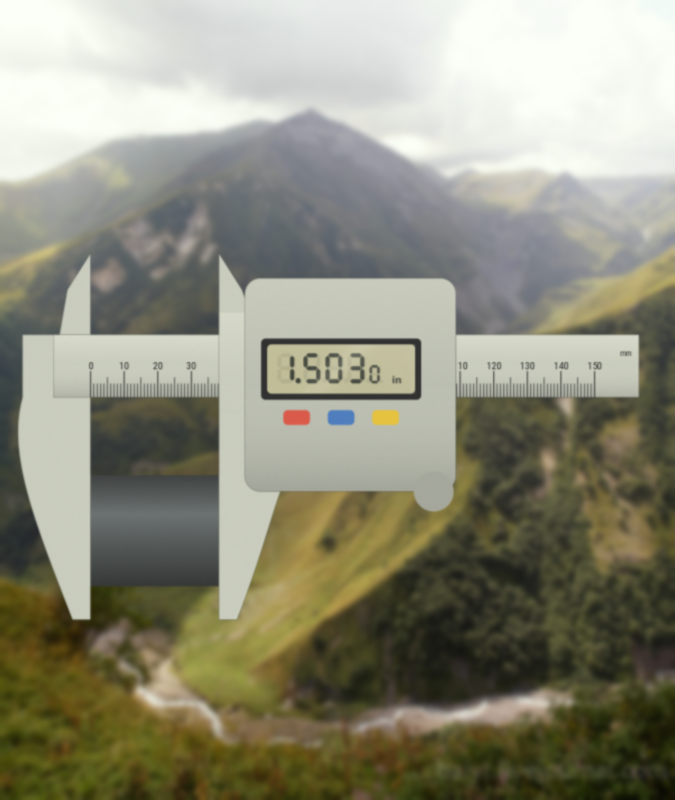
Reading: value=1.5030 unit=in
